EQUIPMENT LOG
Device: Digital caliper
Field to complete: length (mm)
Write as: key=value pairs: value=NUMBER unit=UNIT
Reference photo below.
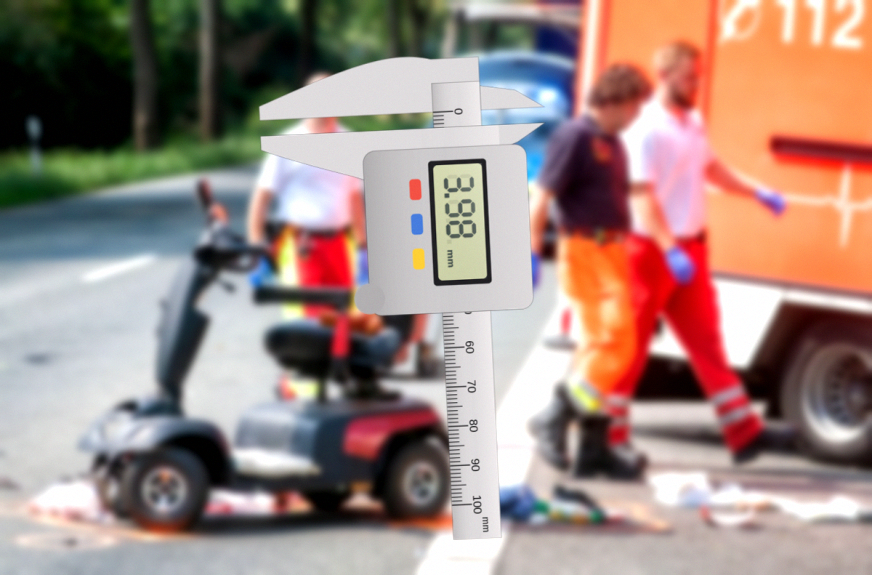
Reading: value=3.98 unit=mm
